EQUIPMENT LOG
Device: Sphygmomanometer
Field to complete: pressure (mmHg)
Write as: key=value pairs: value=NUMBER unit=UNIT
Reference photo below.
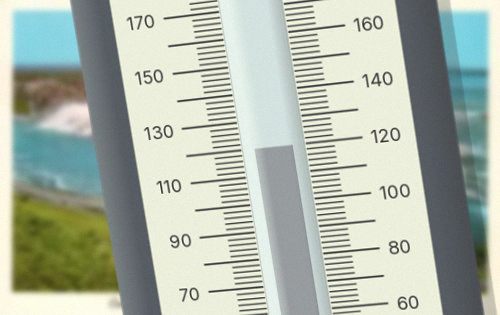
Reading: value=120 unit=mmHg
